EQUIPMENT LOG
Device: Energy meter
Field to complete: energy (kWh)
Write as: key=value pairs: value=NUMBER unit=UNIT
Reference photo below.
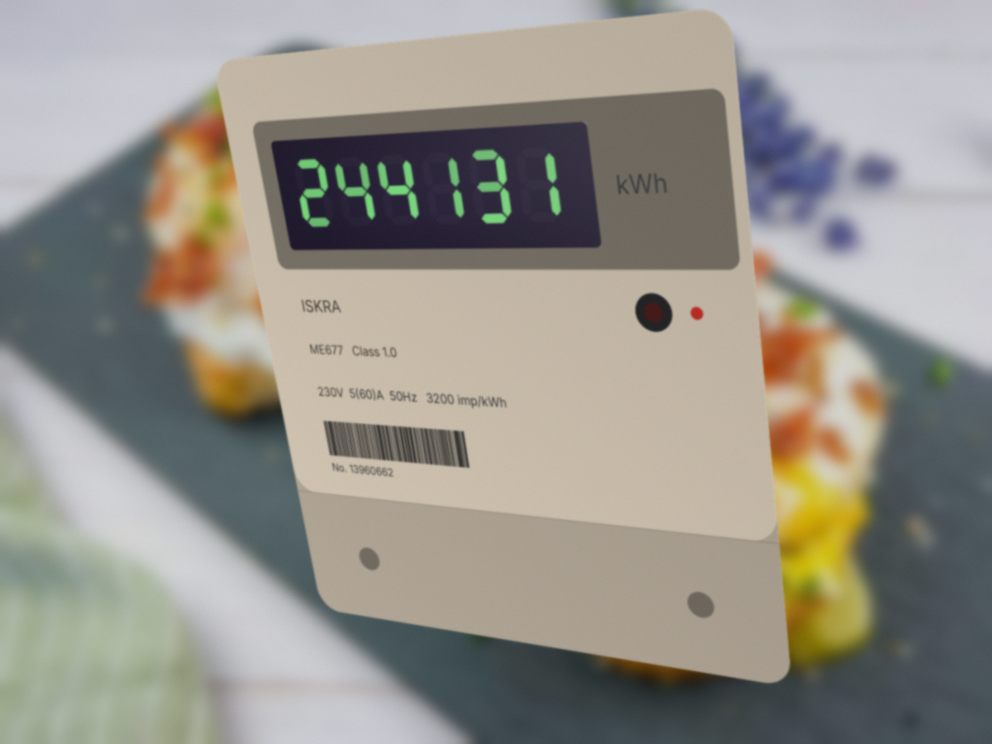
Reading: value=244131 unit=kWh
